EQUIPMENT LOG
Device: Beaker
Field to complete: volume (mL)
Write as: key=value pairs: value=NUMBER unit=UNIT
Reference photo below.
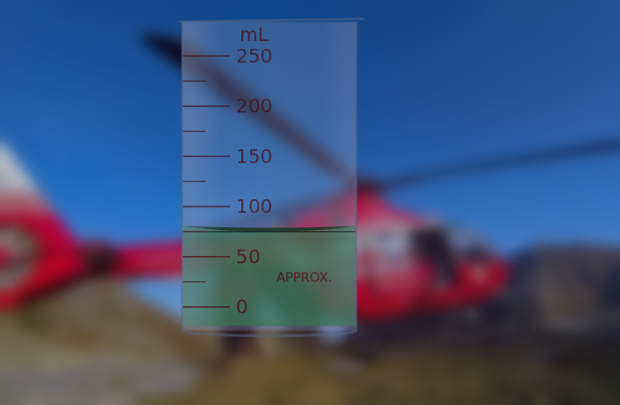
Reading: value=75 unit=mL
